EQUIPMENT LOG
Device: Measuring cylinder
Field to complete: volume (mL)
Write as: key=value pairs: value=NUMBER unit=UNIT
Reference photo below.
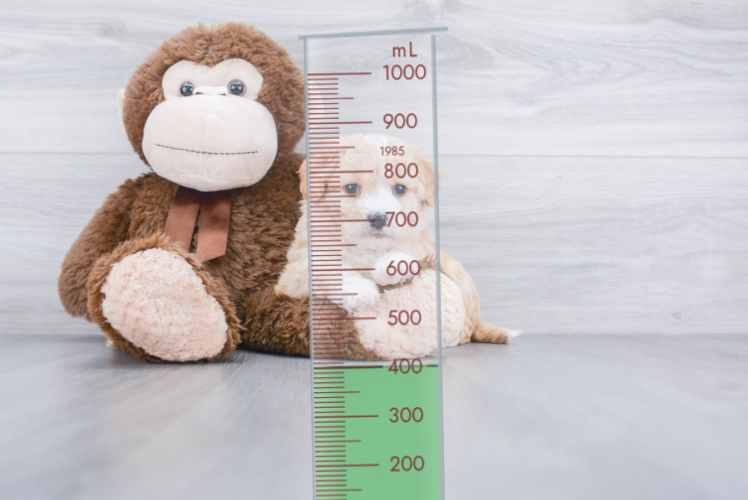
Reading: value=400 unit=mL
